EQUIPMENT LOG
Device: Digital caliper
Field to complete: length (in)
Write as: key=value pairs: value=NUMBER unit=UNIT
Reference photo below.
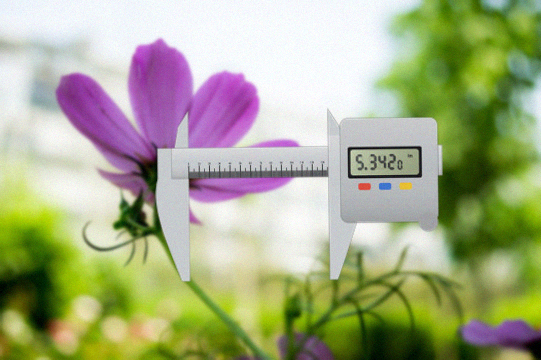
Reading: value=5.3420 unit=in
